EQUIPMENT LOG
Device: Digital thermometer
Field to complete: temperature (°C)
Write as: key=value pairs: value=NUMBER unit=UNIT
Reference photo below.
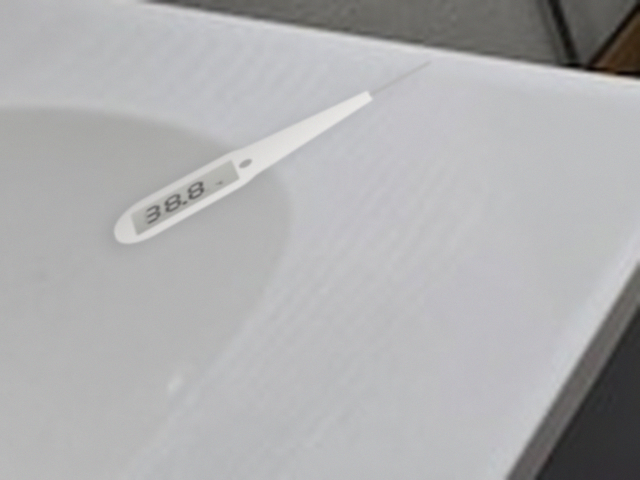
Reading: value=38.8 unit=°C
